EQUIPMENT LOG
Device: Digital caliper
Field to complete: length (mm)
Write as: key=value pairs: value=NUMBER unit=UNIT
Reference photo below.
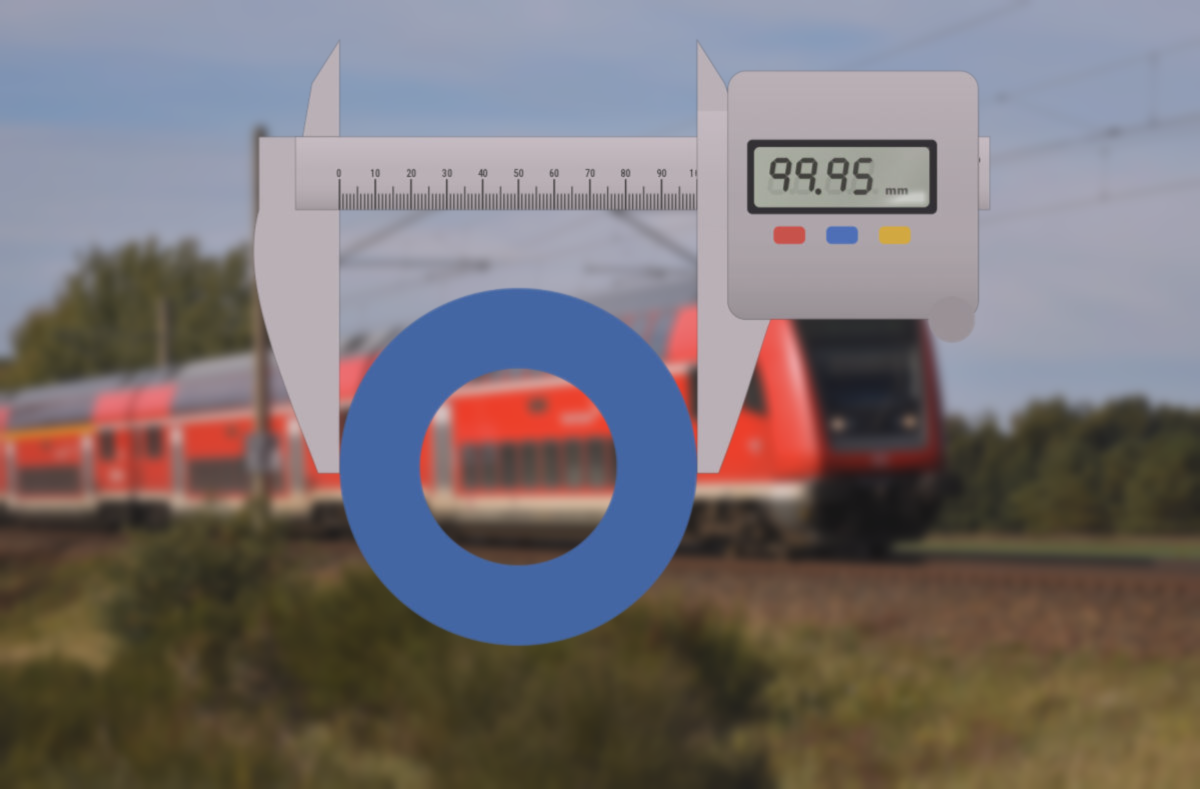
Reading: value=99.95 unit=mm
